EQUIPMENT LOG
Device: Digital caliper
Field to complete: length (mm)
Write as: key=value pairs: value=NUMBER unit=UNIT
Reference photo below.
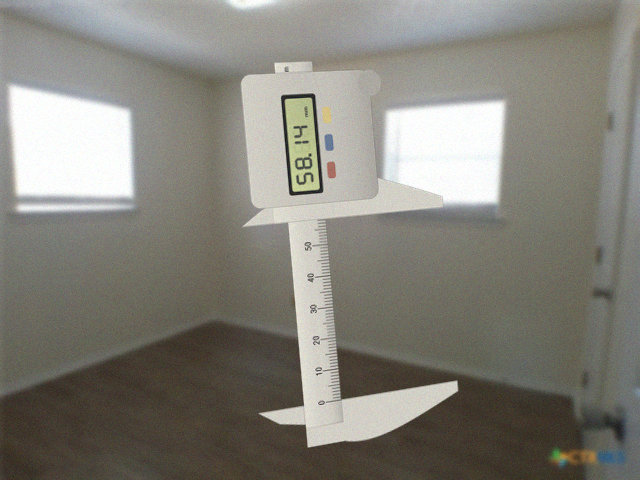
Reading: value=58.14 unit=mm
